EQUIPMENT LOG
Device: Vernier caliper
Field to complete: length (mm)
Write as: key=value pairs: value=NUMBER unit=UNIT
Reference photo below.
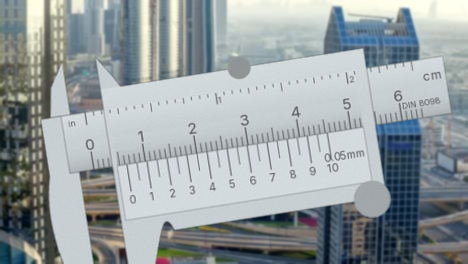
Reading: value=6.4 unit=mm
